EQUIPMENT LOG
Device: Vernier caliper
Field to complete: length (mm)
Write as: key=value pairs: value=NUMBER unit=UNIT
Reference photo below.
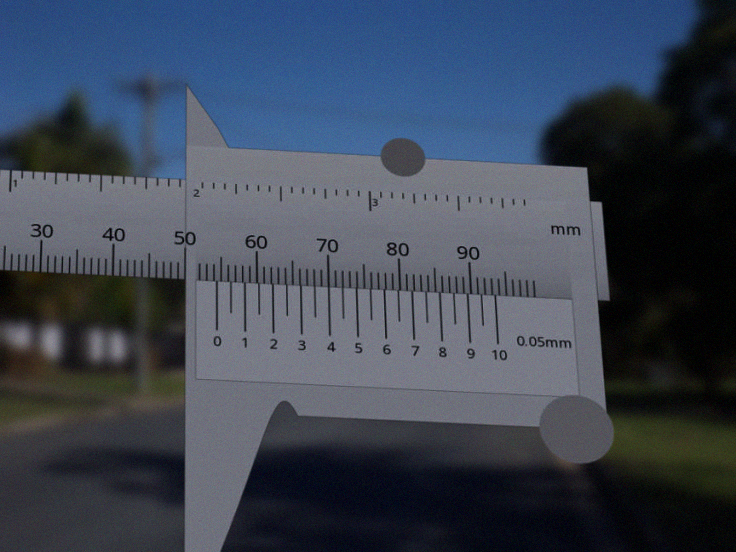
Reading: value=54.4 unit=mm
